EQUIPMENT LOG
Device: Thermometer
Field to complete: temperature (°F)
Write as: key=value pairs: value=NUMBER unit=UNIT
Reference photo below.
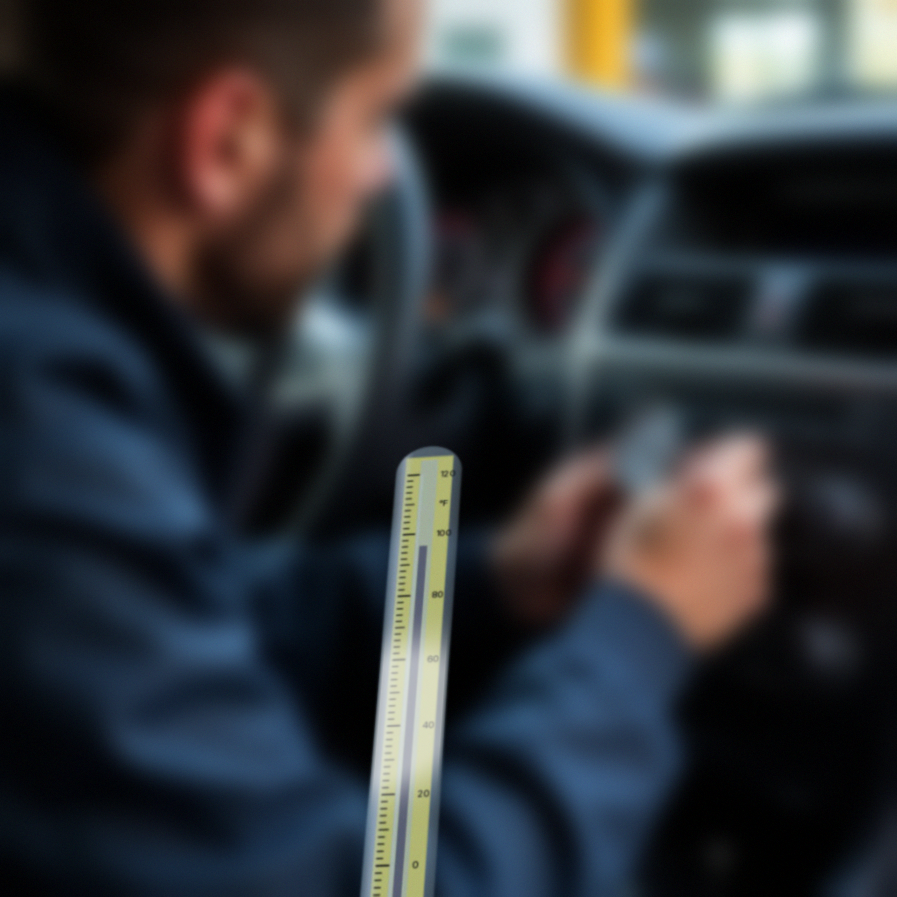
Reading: value=96 unit=°F
